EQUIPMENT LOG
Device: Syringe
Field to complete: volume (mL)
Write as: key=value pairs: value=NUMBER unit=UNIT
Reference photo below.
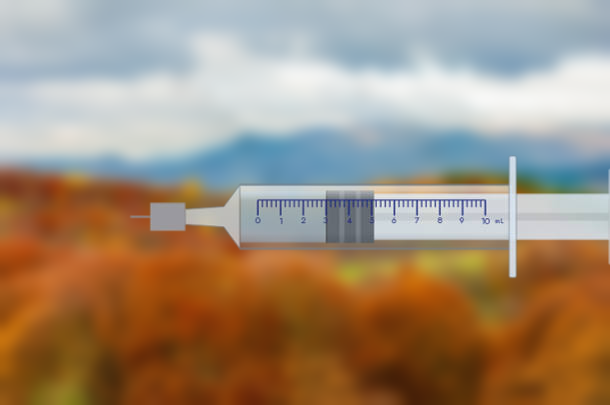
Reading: value=3 unit=mL
